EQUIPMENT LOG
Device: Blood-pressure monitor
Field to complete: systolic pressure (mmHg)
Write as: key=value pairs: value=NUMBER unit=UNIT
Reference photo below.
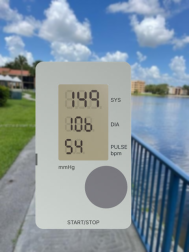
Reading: value=149 unit=mmHg
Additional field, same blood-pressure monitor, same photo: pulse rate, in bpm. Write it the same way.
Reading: value=54 unit=bpm
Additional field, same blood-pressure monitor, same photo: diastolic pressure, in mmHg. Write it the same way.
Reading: value=106 unit=mmHg
